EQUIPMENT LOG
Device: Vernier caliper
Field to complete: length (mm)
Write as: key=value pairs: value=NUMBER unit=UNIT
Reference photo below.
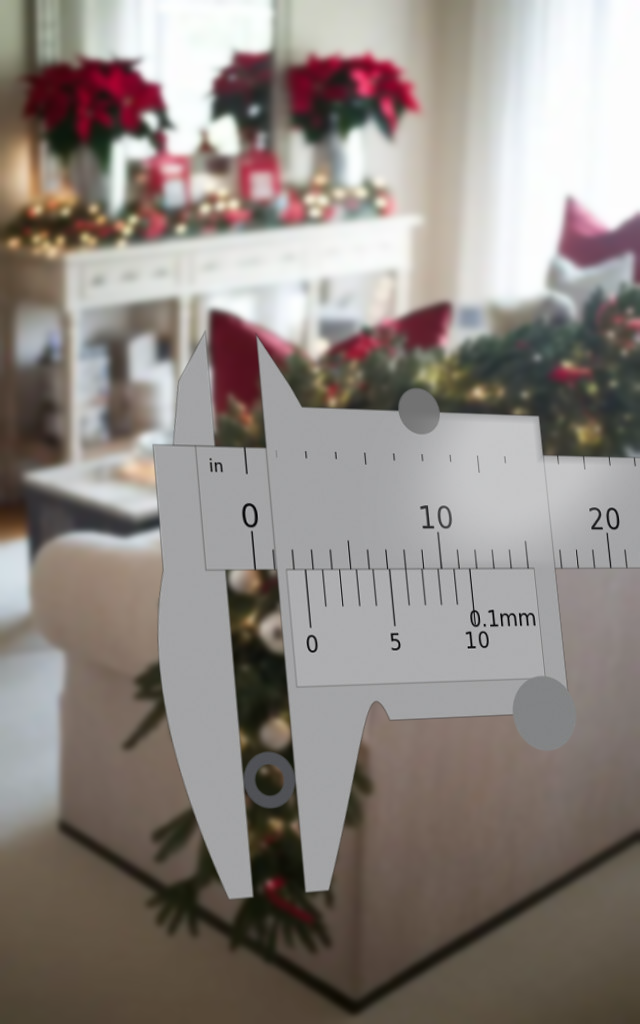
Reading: value=2.6 unit=mm
